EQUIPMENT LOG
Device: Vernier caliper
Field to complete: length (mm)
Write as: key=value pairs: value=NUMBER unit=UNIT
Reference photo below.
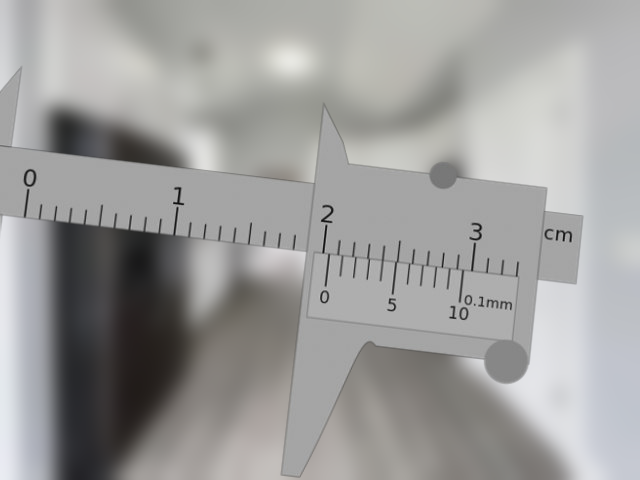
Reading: value=20.4 unit=mm
